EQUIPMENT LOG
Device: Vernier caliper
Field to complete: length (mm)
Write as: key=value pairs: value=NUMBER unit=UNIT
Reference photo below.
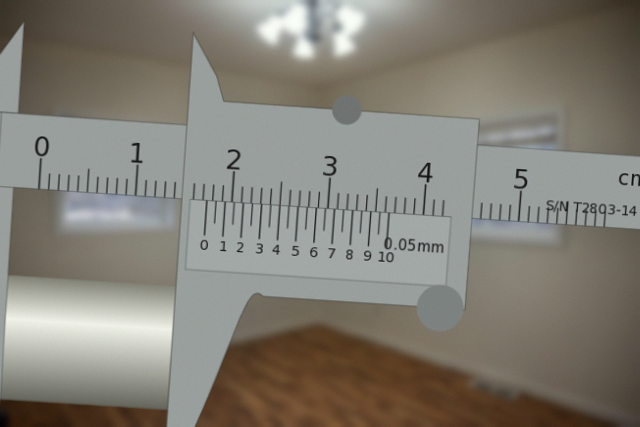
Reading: value=17.4 unit=mm
